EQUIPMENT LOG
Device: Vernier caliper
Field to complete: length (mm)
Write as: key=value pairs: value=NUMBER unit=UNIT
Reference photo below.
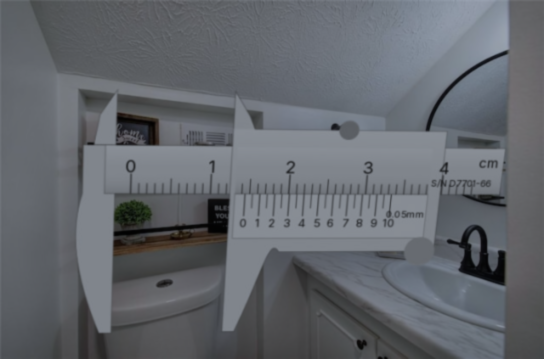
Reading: value=14.4 unit=mm
